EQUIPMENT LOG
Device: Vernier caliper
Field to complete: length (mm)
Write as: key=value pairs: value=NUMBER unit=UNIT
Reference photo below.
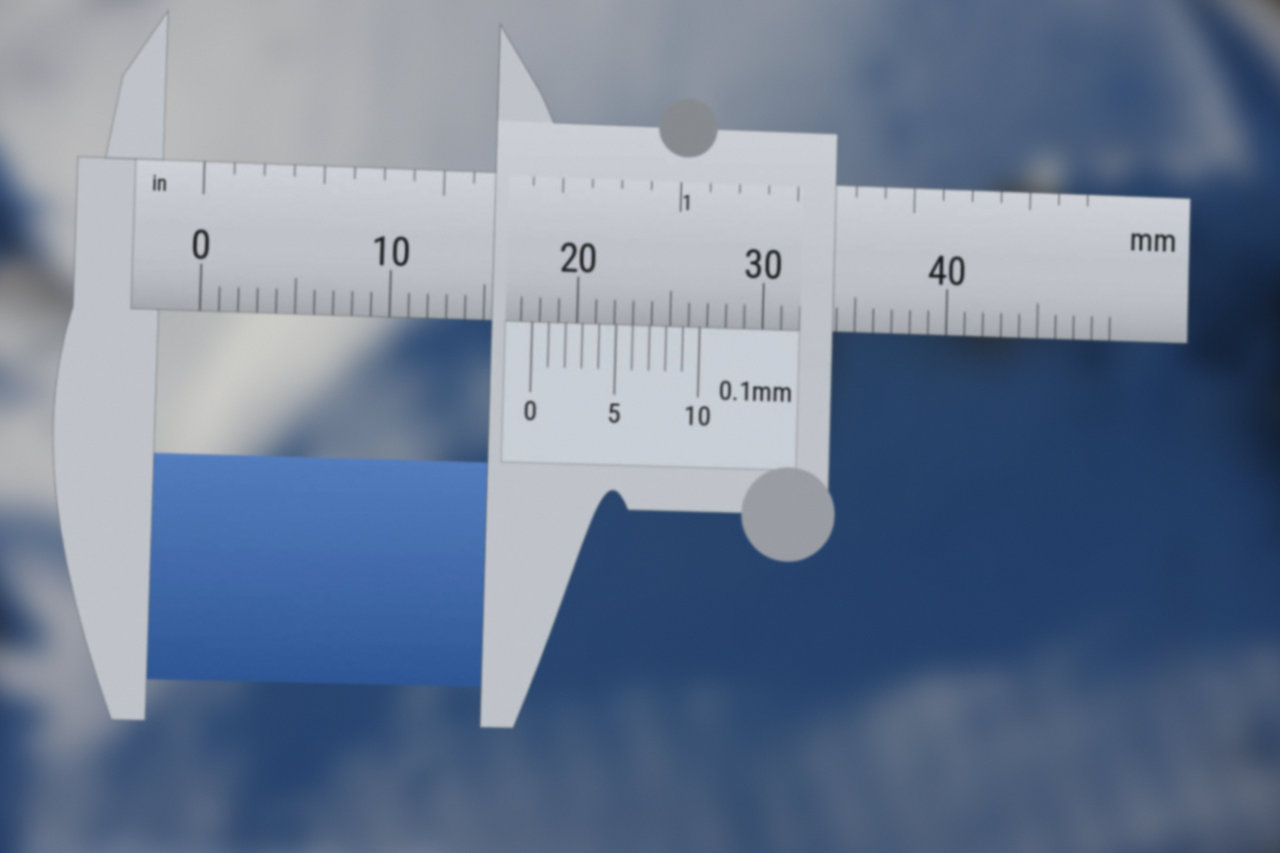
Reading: value=17.6 unit=mm
